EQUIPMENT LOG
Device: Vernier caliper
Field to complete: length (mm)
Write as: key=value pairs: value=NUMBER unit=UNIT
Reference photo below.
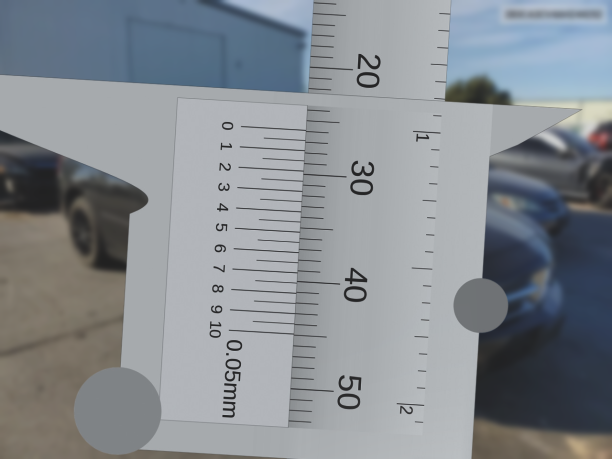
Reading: value=25.9 unit=mm
